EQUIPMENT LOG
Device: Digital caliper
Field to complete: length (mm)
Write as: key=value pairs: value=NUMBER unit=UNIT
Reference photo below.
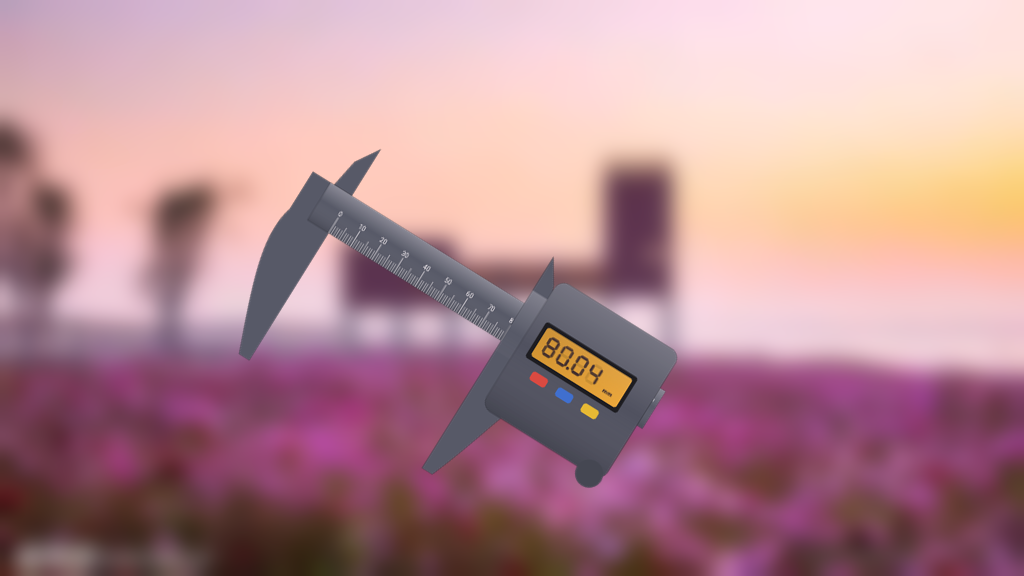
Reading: value=80.04 unit=mm
